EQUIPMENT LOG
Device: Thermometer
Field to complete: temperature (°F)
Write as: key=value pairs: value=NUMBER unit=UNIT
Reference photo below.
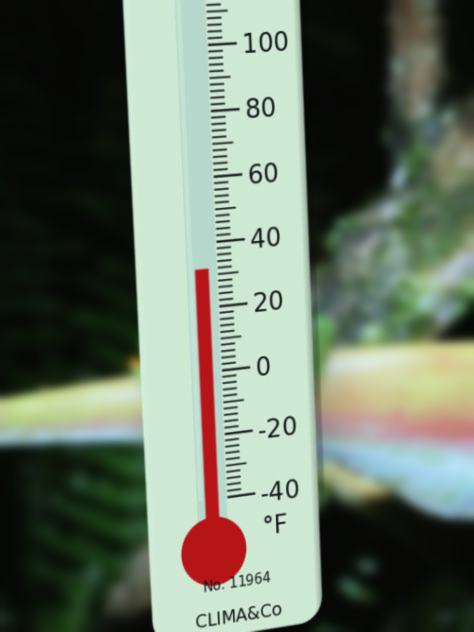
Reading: value=32 unit=°F
